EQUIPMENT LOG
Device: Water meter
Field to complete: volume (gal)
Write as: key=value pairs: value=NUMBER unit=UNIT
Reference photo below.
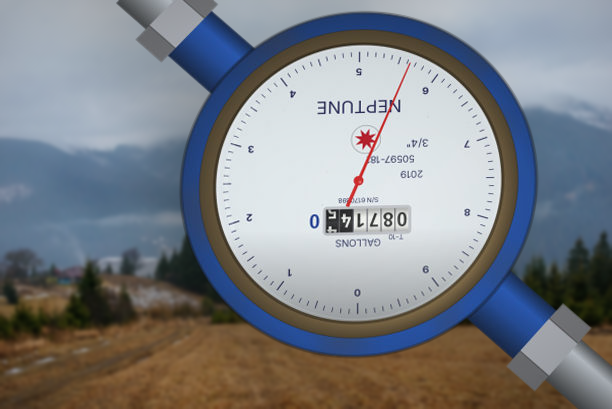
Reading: value=871445.6 unit=gal
